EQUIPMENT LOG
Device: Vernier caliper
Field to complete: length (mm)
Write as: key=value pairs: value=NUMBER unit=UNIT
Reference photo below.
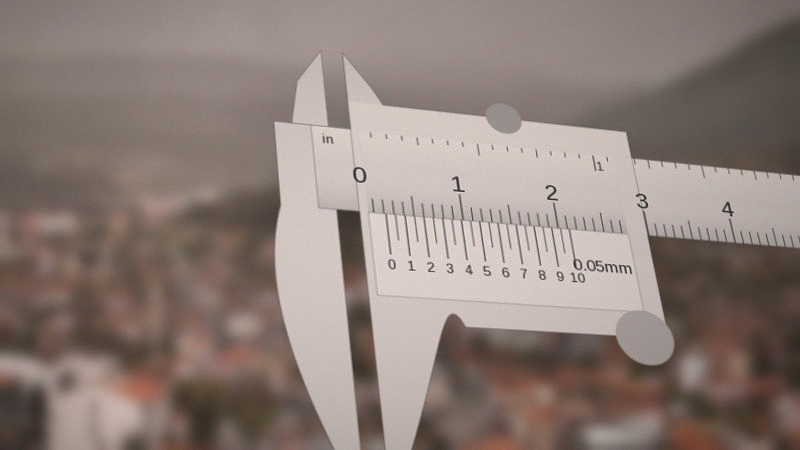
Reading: value=2.2 unit=mm
